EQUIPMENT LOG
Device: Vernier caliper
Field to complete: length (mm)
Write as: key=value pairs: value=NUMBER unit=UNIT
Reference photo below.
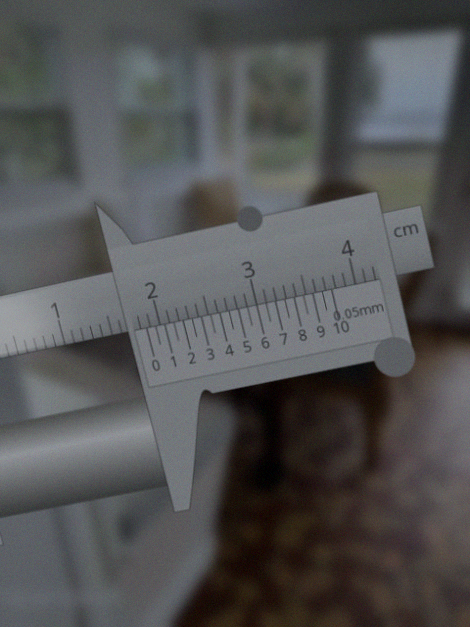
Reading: value=18.6 unit=mm
